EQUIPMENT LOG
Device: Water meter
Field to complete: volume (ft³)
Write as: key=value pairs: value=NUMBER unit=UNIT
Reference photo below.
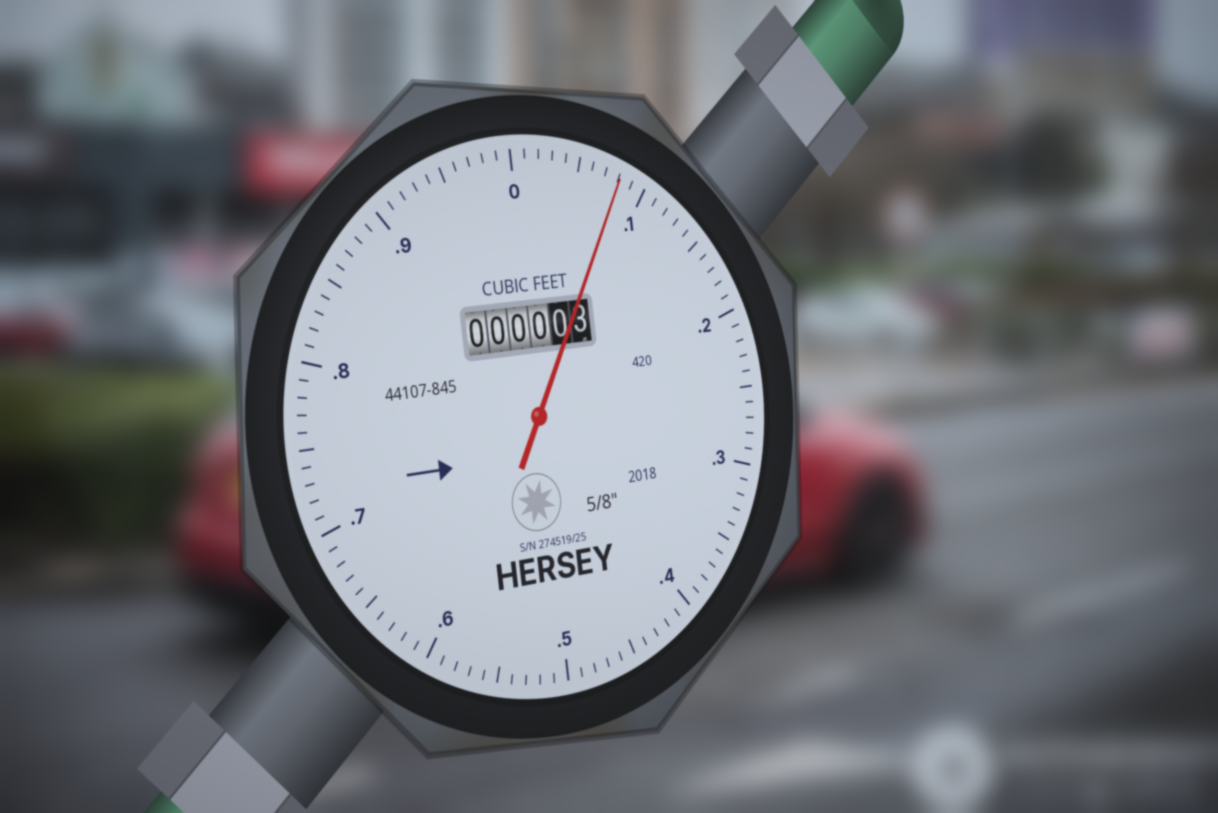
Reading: value=3.08 unit=ft³
